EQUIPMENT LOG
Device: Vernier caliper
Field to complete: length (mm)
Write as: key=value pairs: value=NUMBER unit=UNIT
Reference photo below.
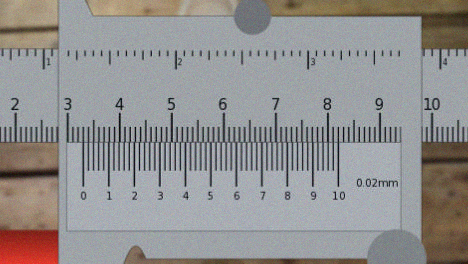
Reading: value=33.0 unit=mm
